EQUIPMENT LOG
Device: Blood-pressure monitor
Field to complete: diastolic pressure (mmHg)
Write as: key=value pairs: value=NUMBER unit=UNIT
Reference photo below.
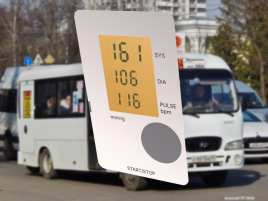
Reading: value=106 unit=mmHg
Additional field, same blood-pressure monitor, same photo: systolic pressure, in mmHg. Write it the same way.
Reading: value=161 unit=mmHg
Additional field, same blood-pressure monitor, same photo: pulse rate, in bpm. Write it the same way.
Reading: value=116 unit=bpm
